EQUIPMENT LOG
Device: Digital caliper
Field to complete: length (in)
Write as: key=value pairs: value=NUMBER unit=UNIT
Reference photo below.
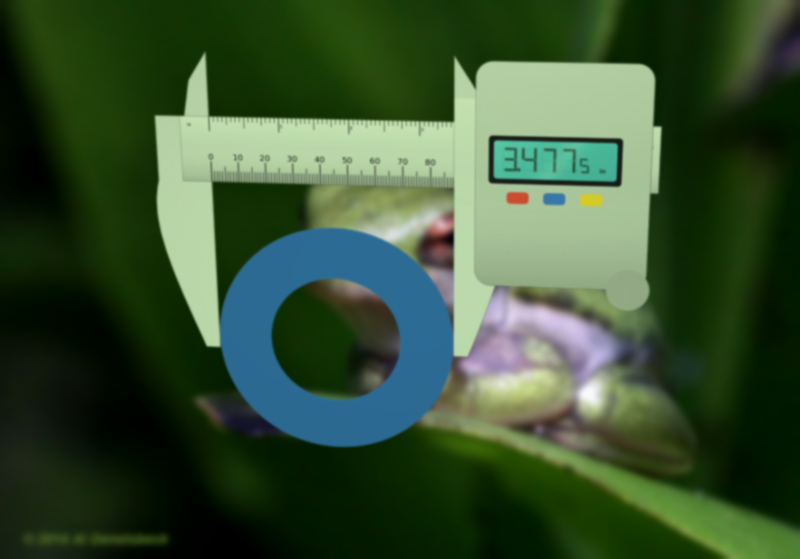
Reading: value=3.4775 unit=in
